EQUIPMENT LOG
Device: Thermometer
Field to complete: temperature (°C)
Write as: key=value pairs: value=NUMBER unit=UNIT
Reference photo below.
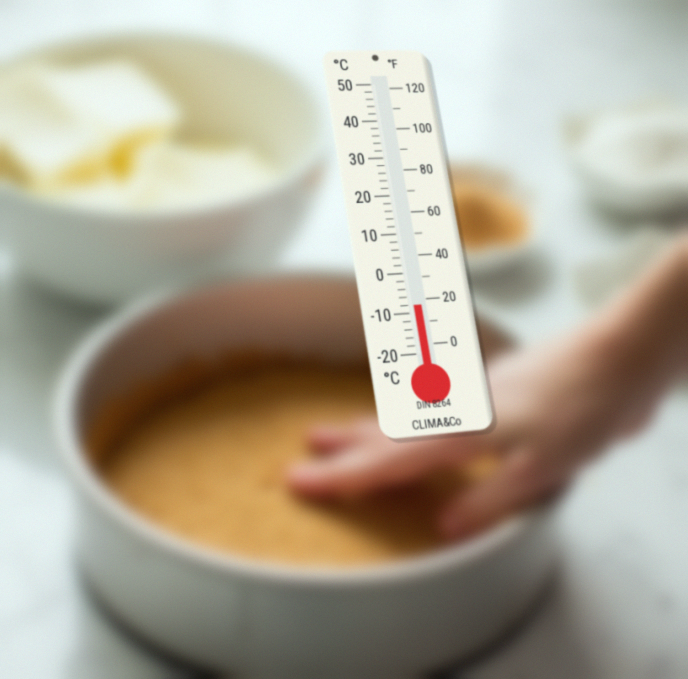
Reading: value=-8 unit=°C
